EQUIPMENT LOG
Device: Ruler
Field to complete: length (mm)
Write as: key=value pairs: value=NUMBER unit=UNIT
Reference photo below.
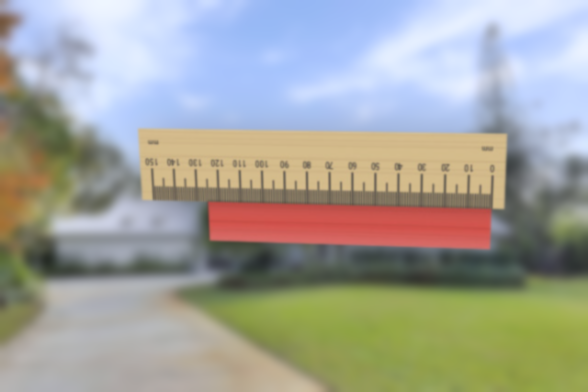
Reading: value=125 unit=mm
